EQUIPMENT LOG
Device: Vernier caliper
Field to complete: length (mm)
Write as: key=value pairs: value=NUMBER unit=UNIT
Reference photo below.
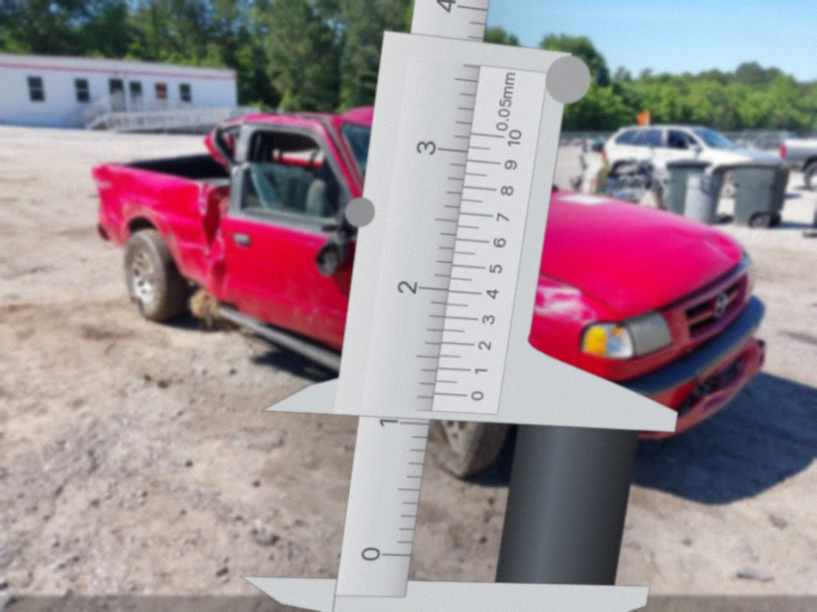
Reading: value=12.3 unit=mm
